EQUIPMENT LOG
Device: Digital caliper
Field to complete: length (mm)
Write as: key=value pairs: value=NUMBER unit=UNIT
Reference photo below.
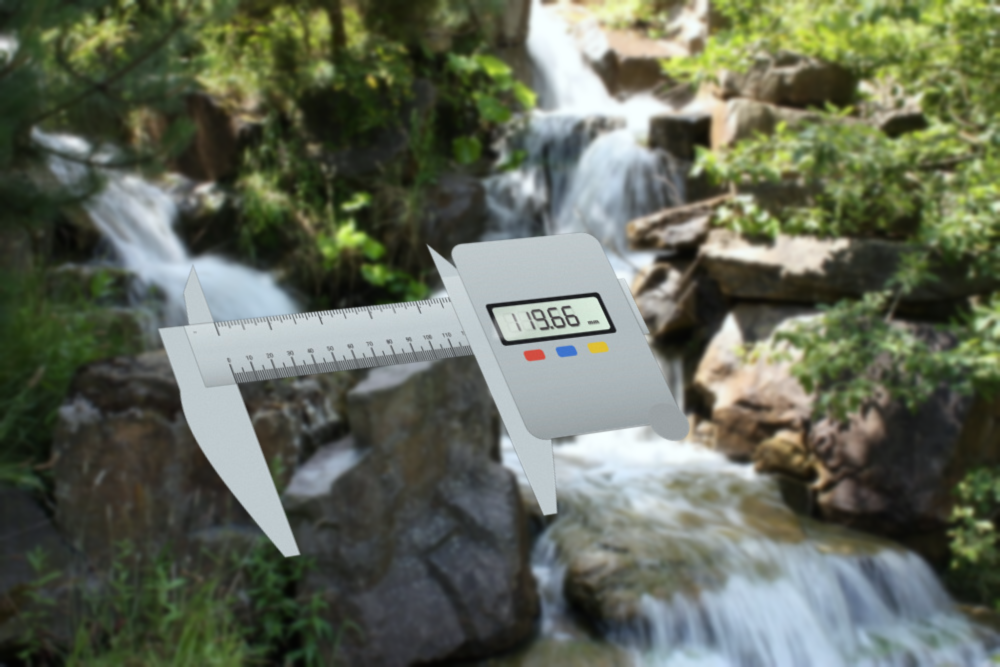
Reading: value=119.66 unit=mm
